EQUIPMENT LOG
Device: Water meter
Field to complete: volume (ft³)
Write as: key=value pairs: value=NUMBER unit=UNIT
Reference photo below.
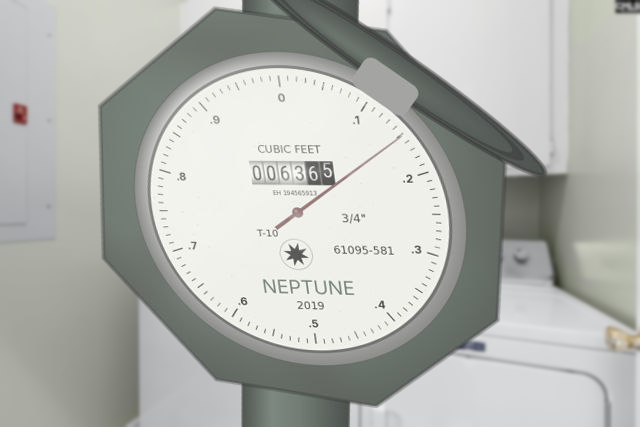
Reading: value=6365.15 unit=ft³
